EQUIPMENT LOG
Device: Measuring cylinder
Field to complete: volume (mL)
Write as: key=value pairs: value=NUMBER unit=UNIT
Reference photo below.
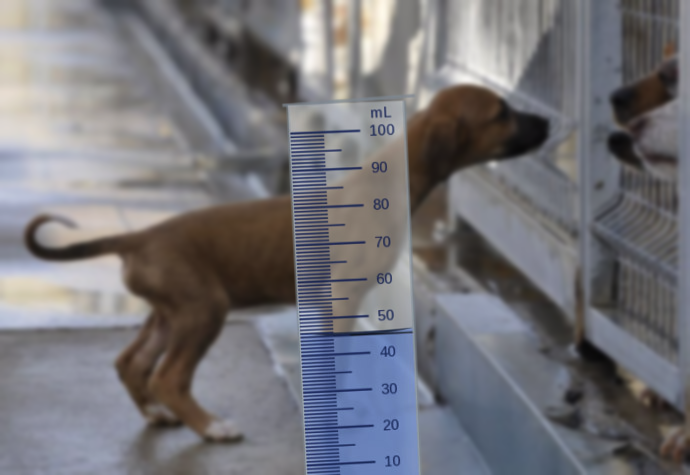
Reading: value=45 unit=mL
